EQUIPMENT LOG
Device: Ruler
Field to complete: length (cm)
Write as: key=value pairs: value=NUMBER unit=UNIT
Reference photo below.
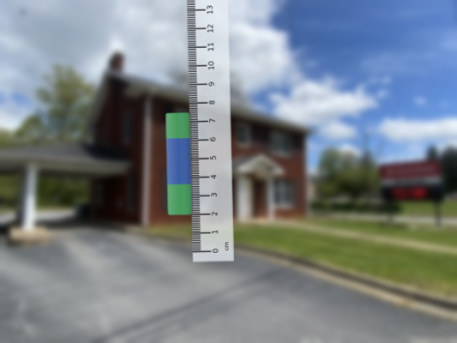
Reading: value=5.5 unit=cm
